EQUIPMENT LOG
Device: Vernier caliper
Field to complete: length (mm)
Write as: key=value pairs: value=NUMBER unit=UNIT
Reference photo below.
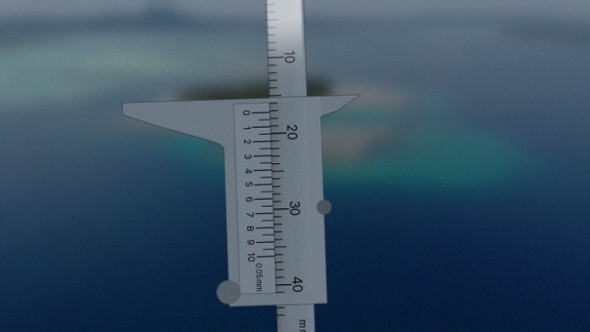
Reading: value=17.2 unit=mm
